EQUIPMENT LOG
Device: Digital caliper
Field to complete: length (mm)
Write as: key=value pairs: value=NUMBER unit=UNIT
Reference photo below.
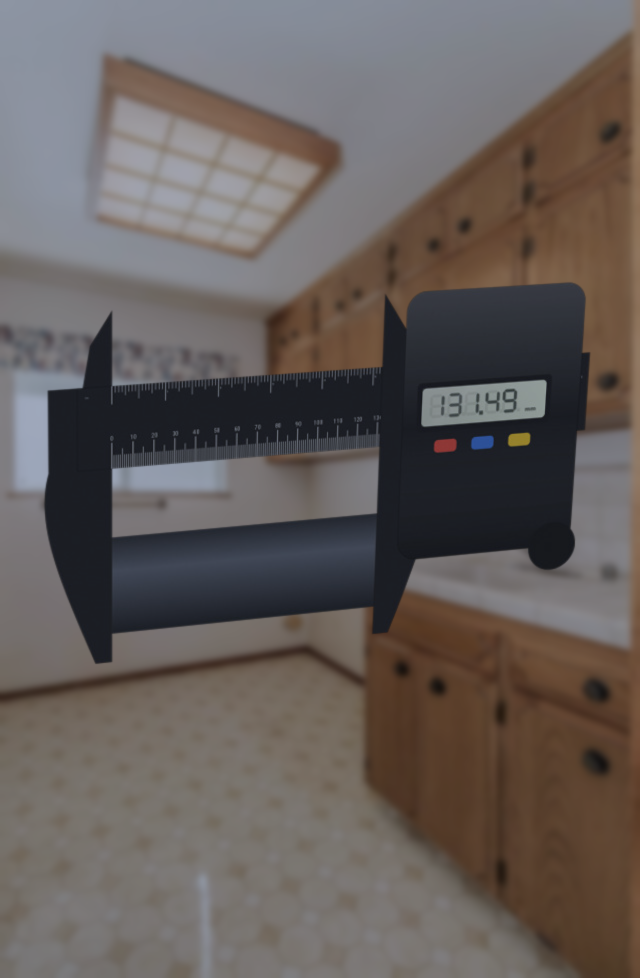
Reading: value=131.49 unit=mm
